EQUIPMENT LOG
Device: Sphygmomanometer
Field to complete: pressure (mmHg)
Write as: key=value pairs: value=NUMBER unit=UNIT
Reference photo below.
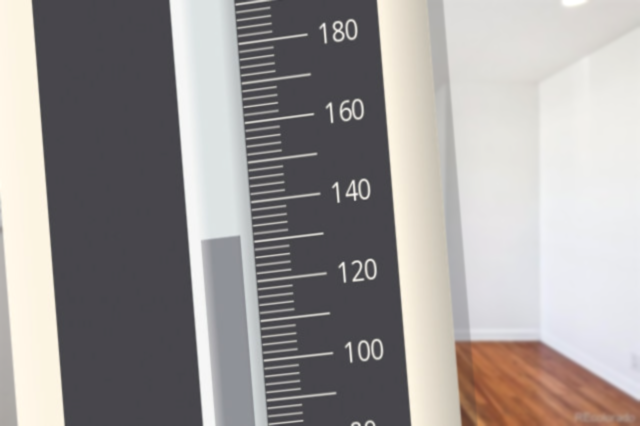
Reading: value=132 unit=mmHg
